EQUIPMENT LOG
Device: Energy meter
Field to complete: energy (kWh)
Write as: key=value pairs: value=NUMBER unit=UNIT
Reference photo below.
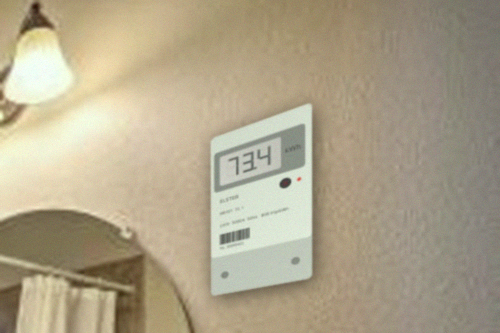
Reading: value=73.4 unit=kWh
